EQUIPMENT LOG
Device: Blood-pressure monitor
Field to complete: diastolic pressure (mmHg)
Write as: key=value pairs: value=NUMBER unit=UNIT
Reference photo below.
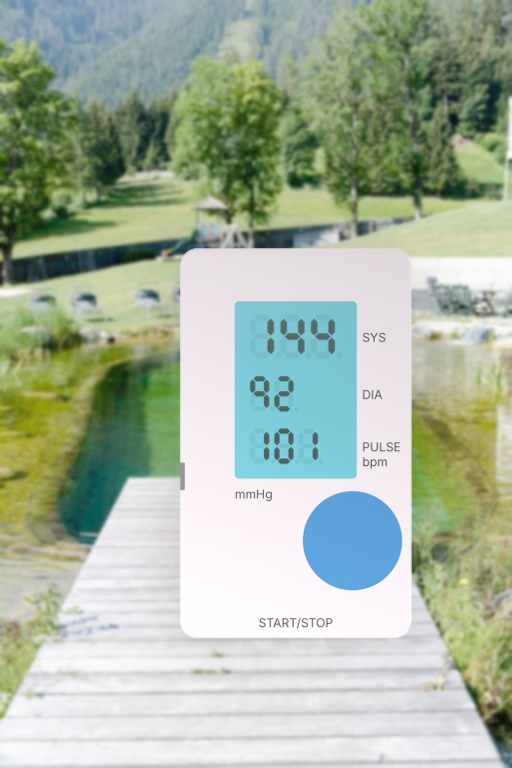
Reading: value=92 unit=mmHg
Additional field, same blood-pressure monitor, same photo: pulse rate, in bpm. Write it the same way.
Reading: value=101 unit=bpm
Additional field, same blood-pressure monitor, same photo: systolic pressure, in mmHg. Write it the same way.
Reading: value=144 unit=mmHg
